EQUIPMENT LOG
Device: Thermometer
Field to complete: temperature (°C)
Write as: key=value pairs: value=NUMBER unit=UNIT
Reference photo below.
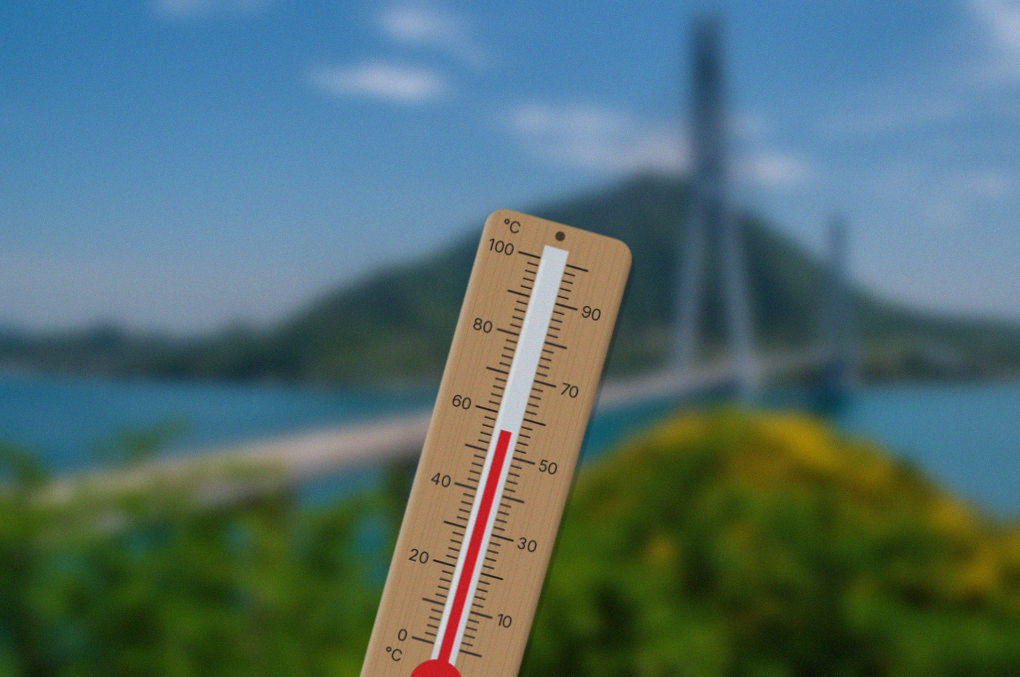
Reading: value=56 unit=°C
